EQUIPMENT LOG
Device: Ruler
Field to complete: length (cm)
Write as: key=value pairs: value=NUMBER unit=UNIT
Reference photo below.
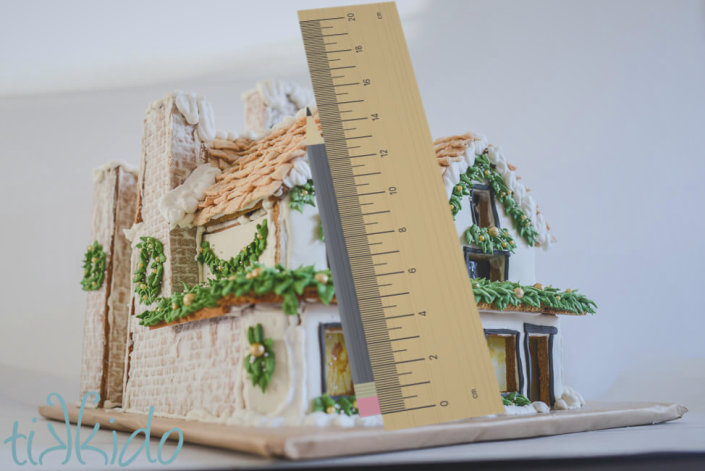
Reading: value=15 unit=cm
